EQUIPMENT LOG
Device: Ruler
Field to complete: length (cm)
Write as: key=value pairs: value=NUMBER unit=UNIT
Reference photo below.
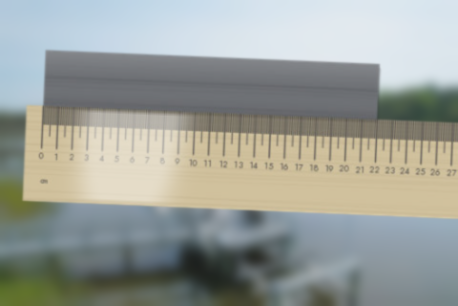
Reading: value=22 unit=cm
